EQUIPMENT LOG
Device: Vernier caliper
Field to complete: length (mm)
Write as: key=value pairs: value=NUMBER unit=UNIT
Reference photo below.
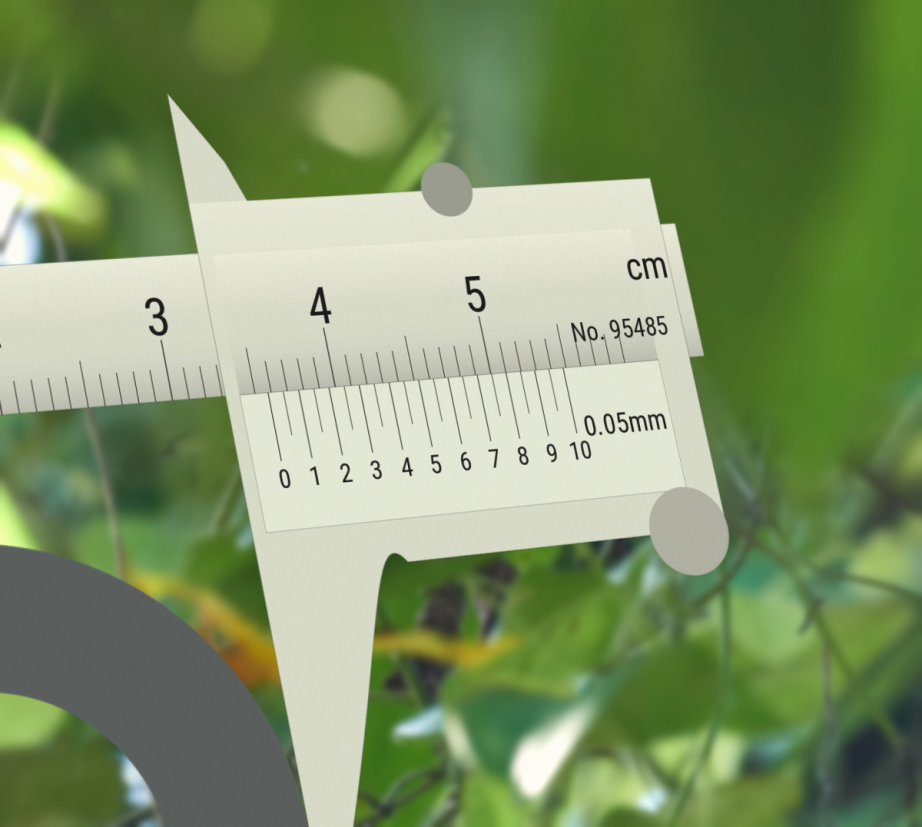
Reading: value=35.8 unit=mm
